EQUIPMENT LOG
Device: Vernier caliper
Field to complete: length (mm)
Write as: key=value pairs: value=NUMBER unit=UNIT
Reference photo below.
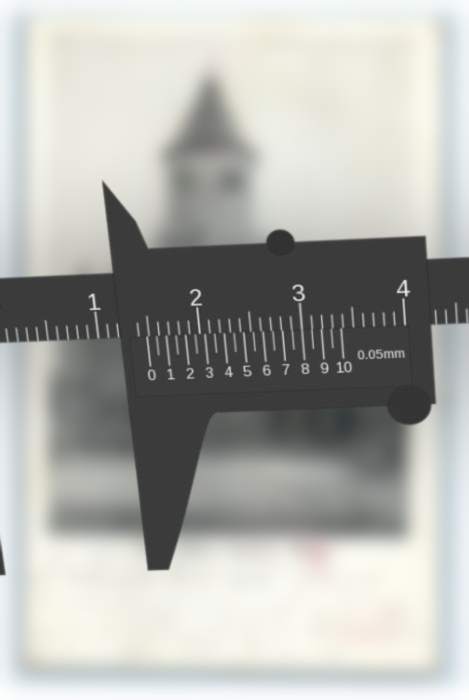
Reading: value=14.8 unit=mm
